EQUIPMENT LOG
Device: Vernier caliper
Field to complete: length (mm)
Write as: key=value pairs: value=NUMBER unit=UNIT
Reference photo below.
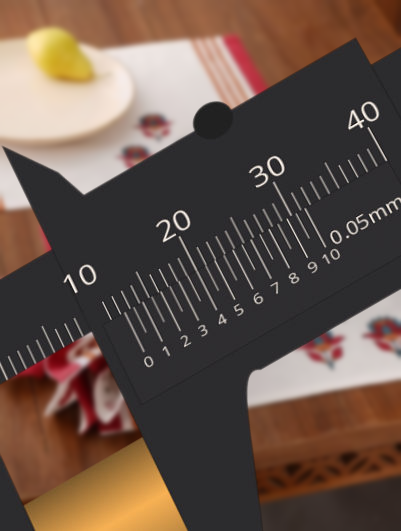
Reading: value=12.4 unit=mm
